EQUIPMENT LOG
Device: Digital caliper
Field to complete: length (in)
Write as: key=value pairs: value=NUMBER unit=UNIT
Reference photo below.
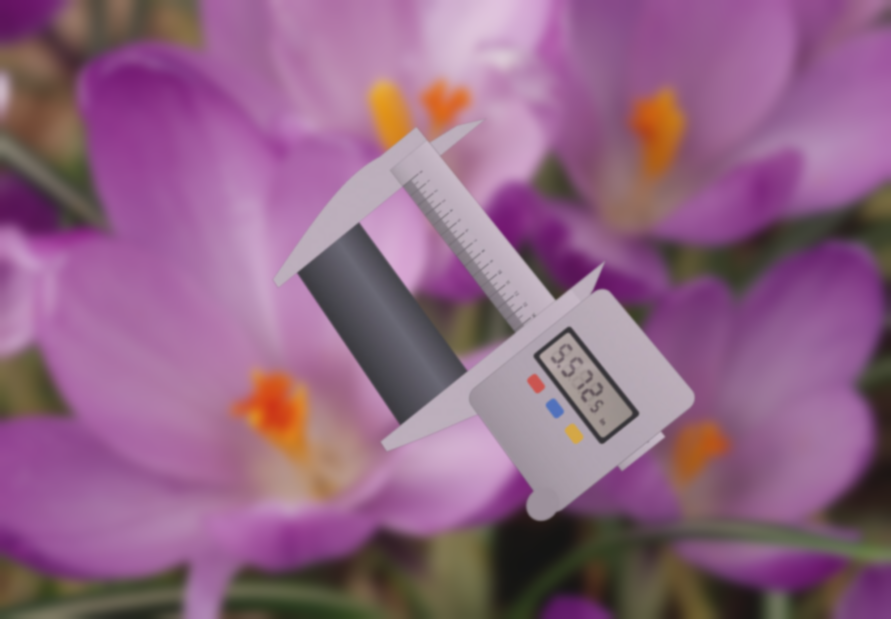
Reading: value=5.5725 unit=in
